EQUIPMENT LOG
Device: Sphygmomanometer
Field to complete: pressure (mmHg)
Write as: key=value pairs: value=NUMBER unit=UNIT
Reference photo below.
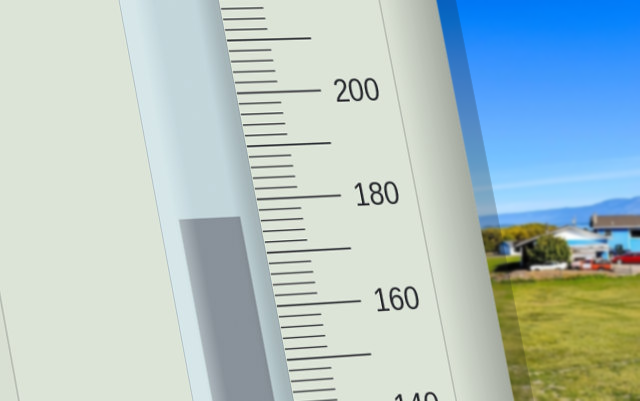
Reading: value=177 unit=mmHg
